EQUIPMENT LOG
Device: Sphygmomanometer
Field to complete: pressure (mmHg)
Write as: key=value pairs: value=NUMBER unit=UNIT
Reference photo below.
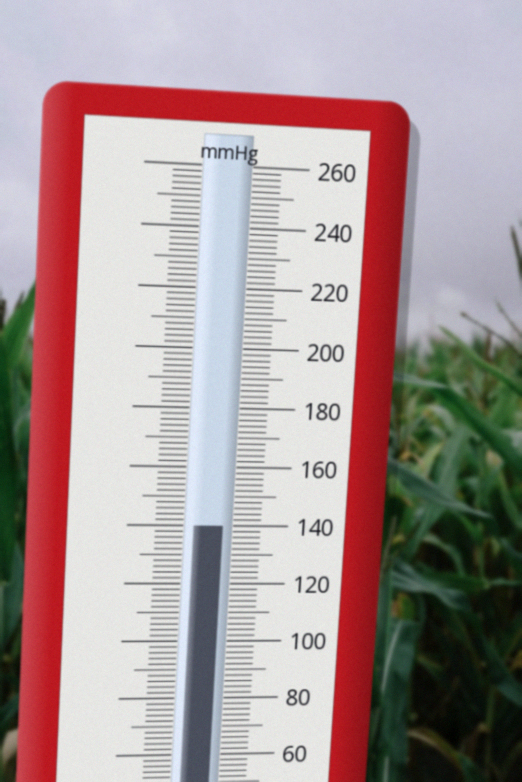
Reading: value=140 unit=mmHg
